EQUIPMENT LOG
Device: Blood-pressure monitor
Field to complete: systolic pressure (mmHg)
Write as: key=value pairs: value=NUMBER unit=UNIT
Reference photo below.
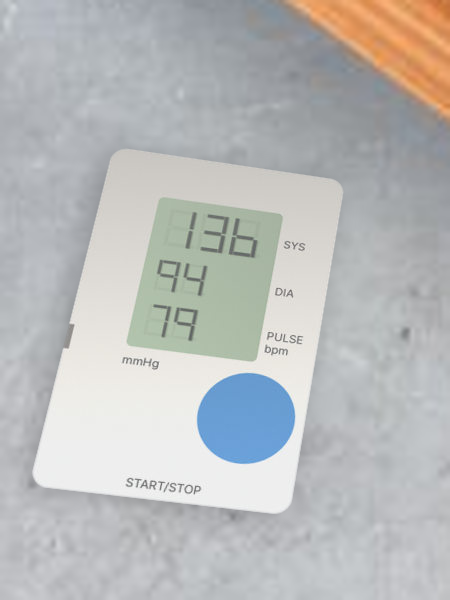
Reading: value=136 unit=mmHg
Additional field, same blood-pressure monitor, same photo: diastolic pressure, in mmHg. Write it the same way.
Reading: value=94 unit=mmHg
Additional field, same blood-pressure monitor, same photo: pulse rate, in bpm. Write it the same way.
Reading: value=79 unit=bpm
